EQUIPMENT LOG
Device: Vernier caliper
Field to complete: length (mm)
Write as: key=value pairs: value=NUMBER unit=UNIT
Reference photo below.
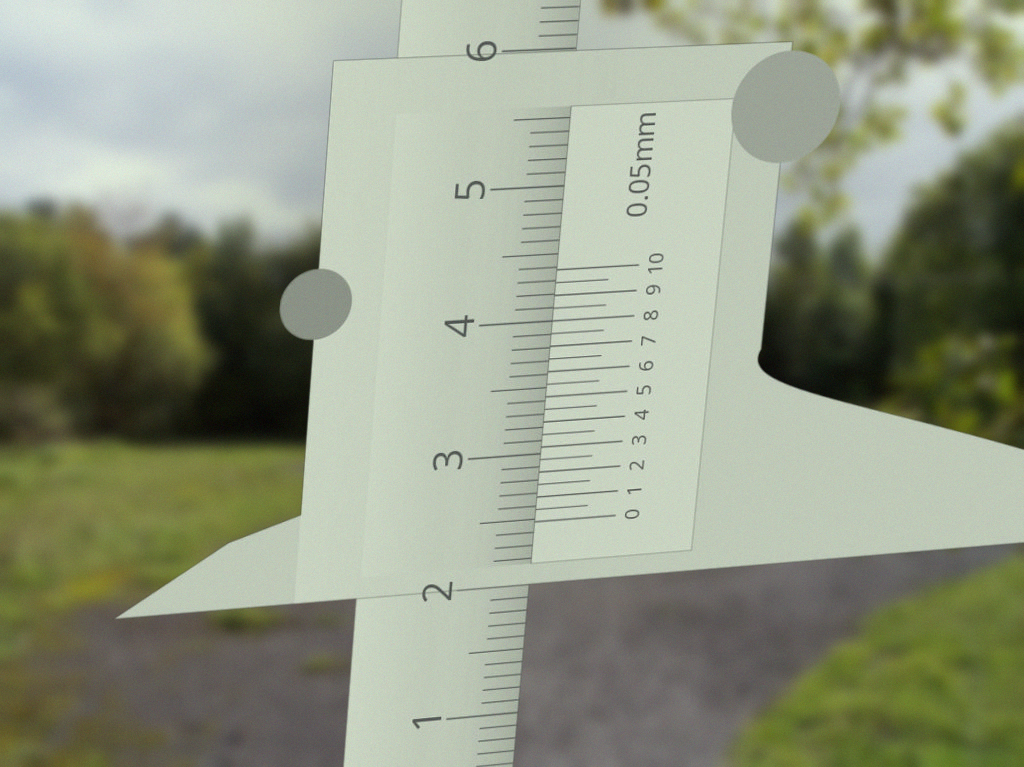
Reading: value=24.8 unit=mm
